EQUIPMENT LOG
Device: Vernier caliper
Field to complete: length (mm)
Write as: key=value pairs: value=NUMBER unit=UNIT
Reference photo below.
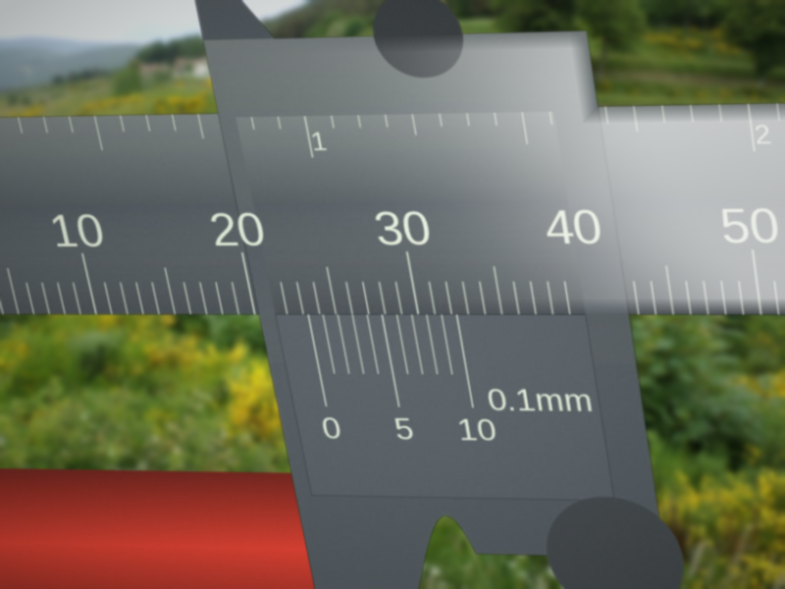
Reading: value=23.3 unit=mm
